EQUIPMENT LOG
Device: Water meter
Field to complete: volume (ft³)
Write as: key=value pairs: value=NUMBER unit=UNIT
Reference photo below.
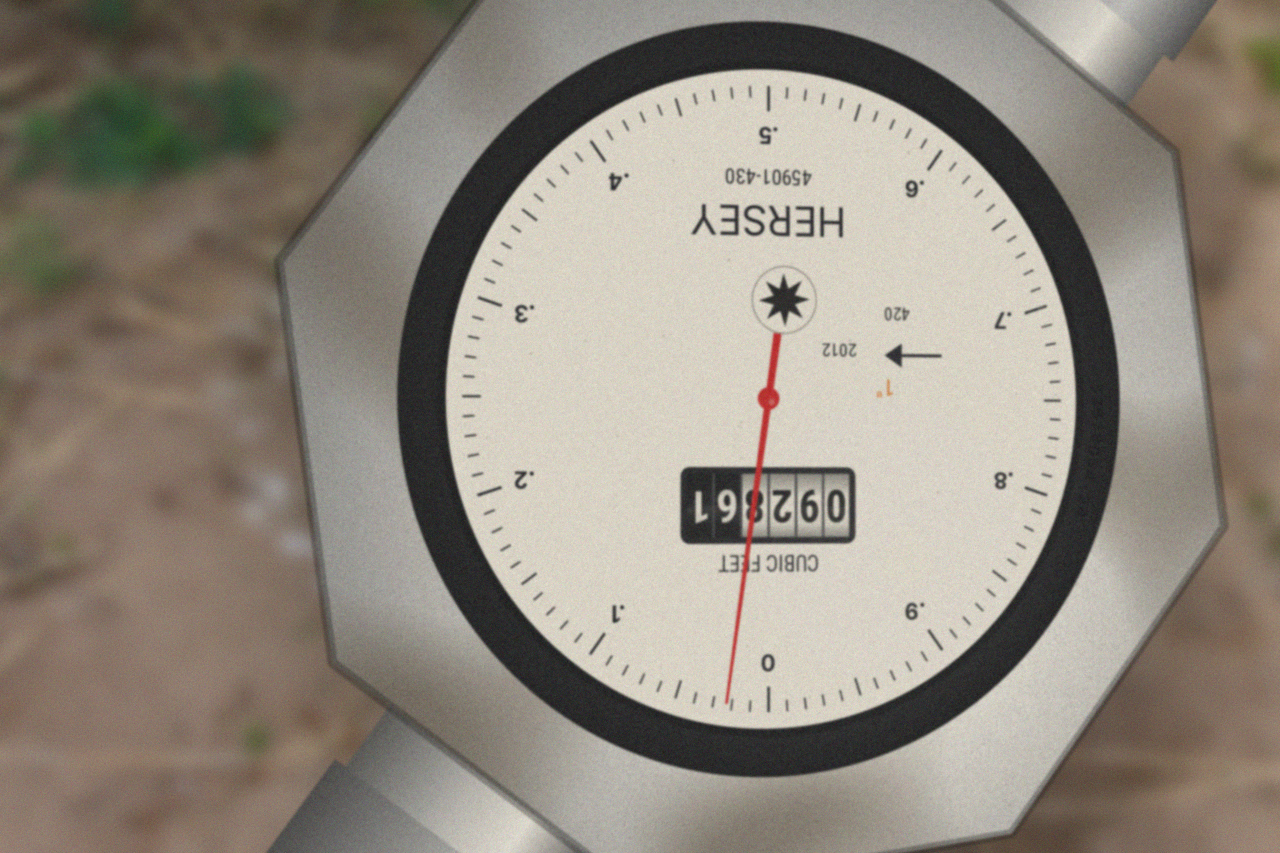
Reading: value=92861.02 unit=ft³
